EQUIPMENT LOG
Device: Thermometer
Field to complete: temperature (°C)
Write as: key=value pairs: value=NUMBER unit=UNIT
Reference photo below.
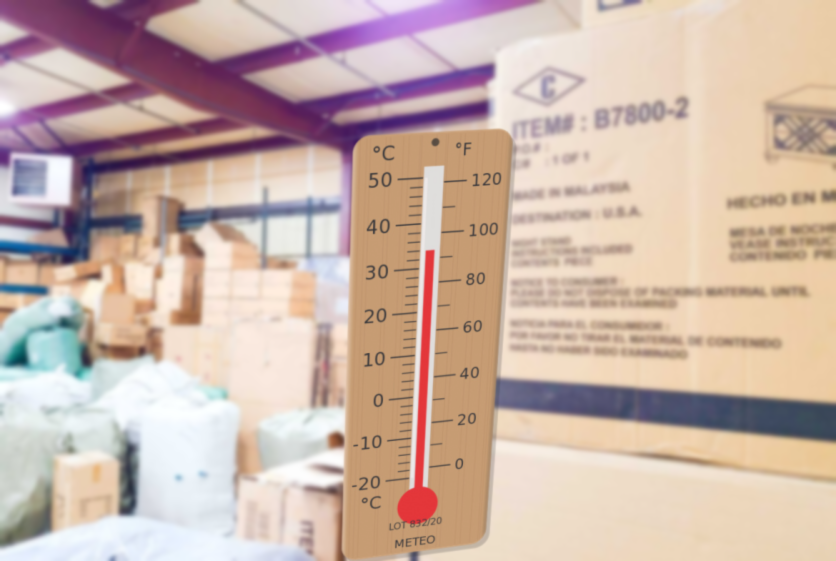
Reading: value=34 unit=°C
